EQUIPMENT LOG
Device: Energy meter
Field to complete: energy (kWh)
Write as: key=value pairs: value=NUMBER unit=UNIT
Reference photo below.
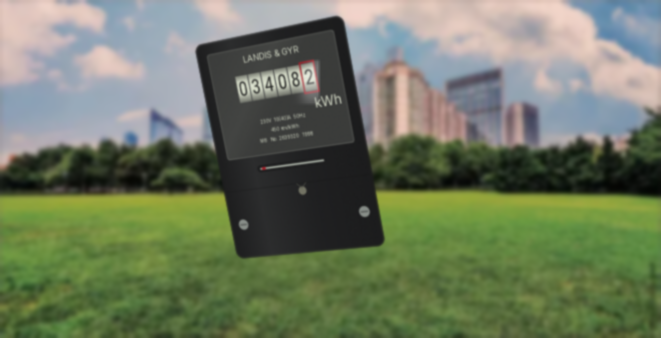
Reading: value=3408.2 unit=kWh
